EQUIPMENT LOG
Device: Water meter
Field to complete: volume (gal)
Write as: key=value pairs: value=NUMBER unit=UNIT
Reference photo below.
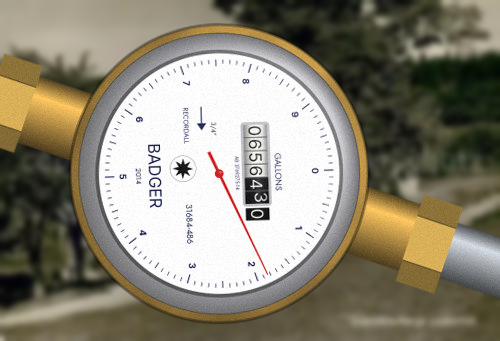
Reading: value=656431.8 unit=gal
